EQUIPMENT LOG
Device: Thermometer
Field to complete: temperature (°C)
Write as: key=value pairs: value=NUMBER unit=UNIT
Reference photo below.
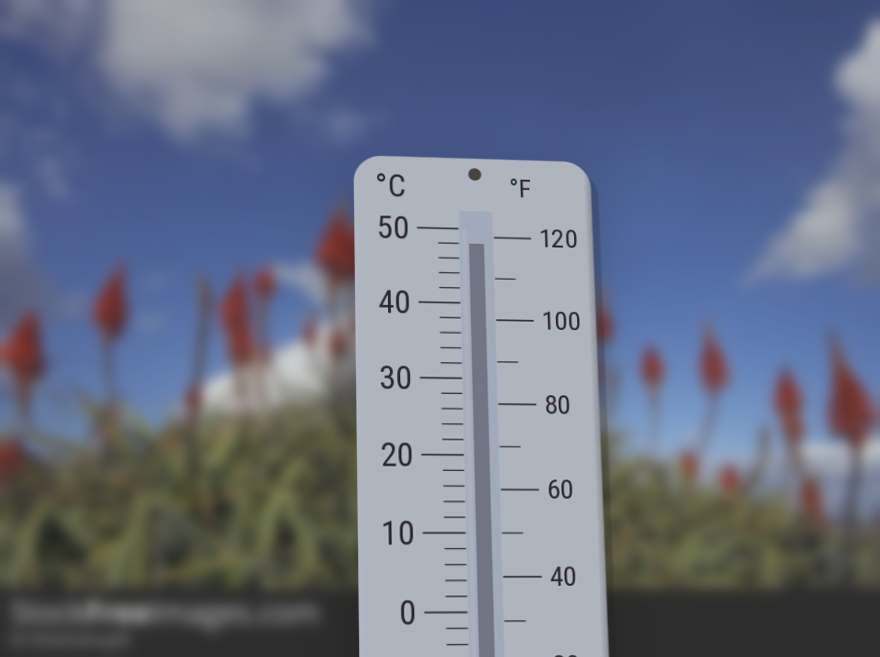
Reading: value=48 unit=°C
